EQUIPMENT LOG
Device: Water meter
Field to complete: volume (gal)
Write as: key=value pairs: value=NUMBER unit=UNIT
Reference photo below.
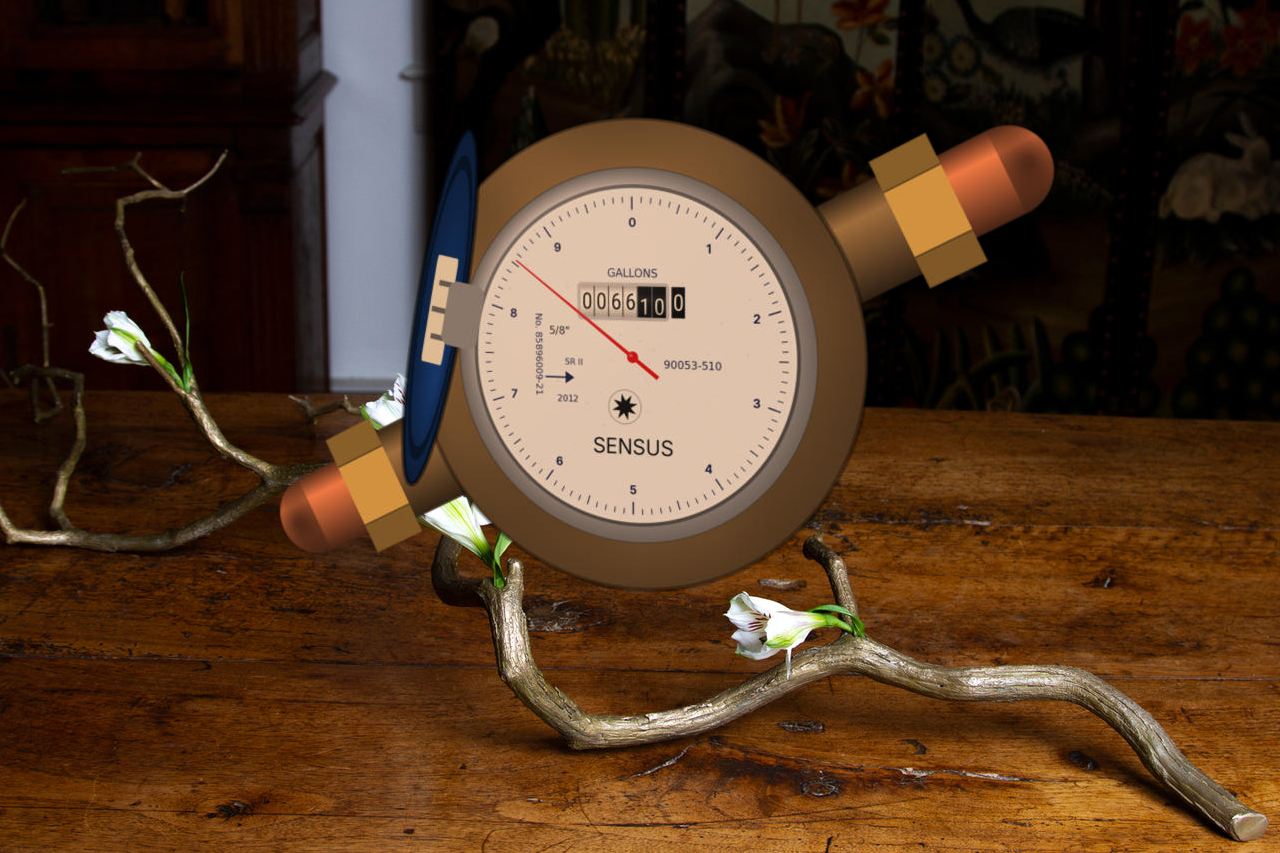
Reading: value=66098.5 unit=gal
